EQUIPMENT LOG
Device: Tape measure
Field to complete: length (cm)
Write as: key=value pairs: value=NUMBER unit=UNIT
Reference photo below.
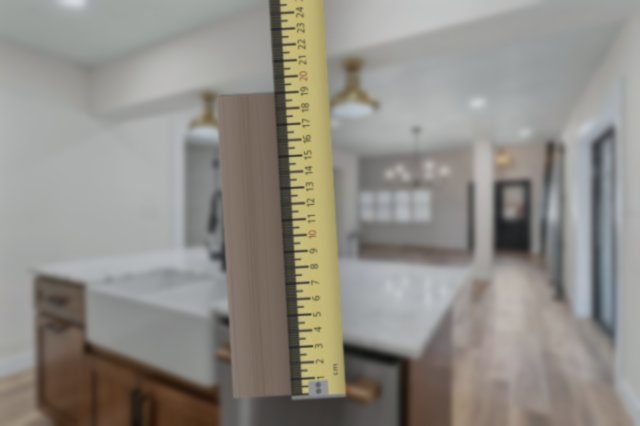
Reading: value=19 unit=cm
